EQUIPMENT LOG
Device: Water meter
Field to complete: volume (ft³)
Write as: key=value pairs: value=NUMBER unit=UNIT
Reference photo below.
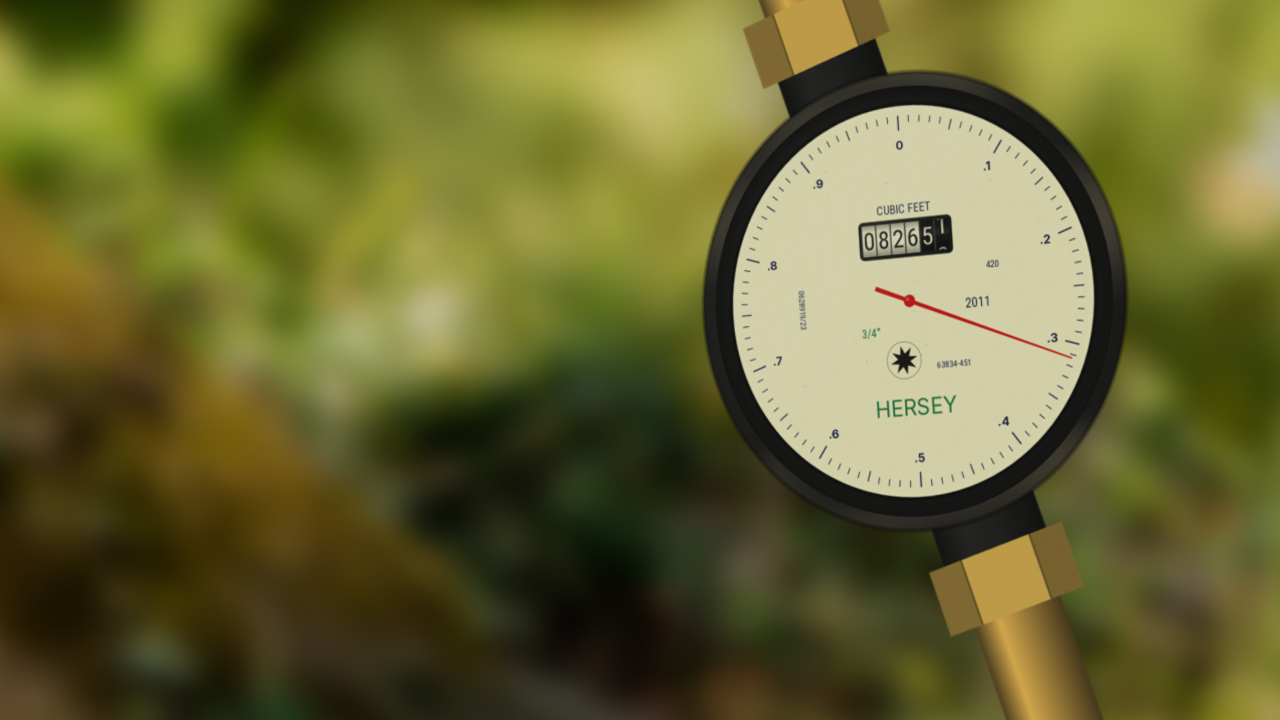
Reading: value=82651.31 unit=ft³
